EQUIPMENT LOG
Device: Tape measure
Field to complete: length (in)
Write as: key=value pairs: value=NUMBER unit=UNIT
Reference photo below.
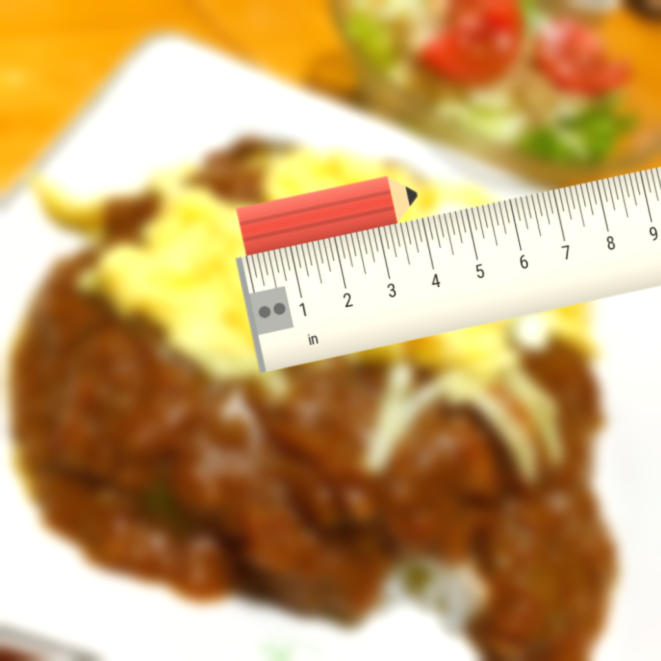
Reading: value=4 unit=in
